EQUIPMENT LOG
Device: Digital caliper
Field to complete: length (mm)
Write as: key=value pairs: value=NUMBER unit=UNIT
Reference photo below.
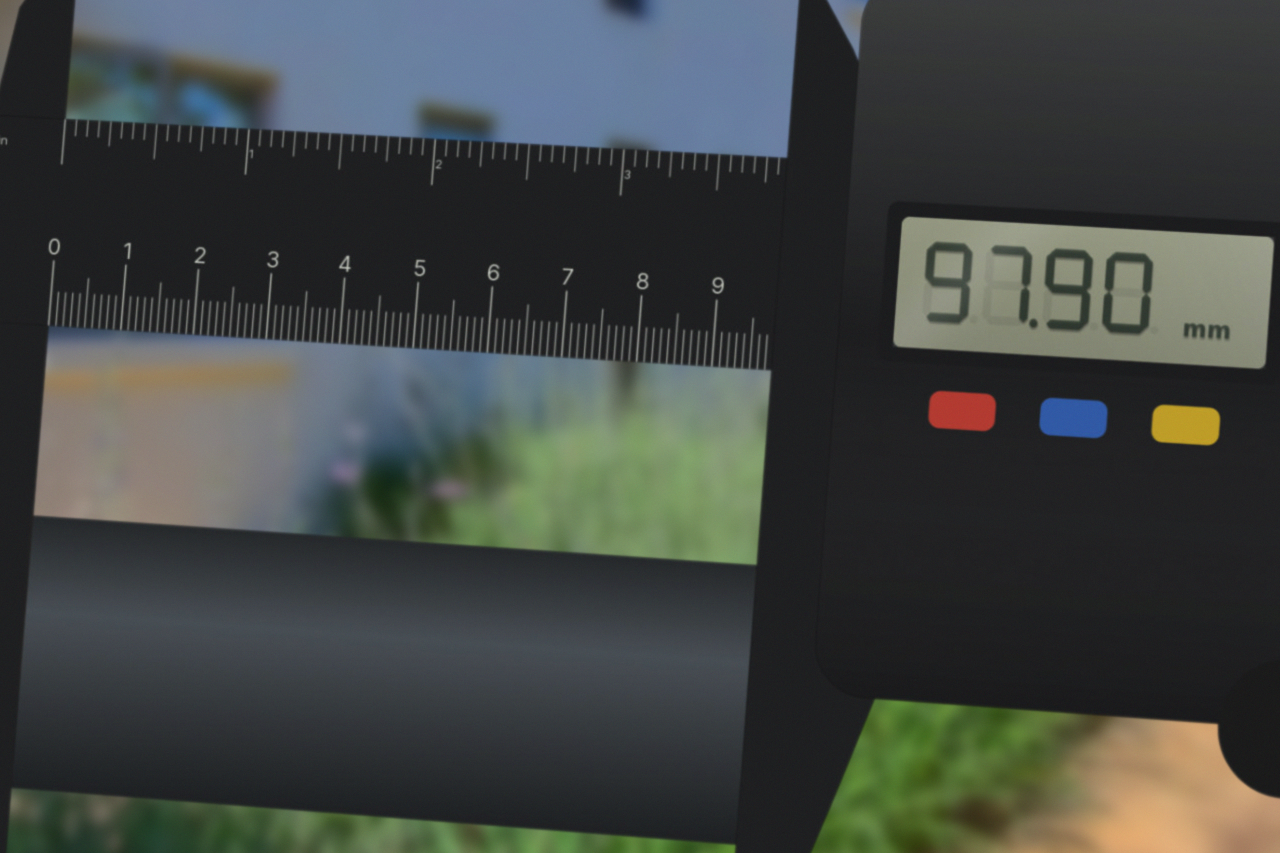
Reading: value=97.90 unit=mm
